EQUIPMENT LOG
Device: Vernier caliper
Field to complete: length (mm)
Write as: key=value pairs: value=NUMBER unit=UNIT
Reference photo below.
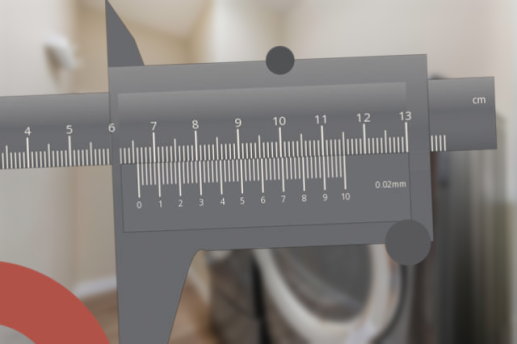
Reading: value=66.0 unit=mm
